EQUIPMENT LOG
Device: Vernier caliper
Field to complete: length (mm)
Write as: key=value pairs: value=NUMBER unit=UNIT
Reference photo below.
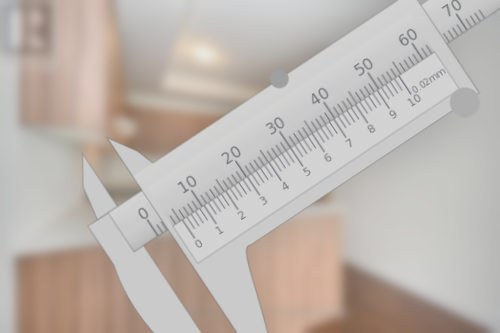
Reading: value=5.5 unit=mm
